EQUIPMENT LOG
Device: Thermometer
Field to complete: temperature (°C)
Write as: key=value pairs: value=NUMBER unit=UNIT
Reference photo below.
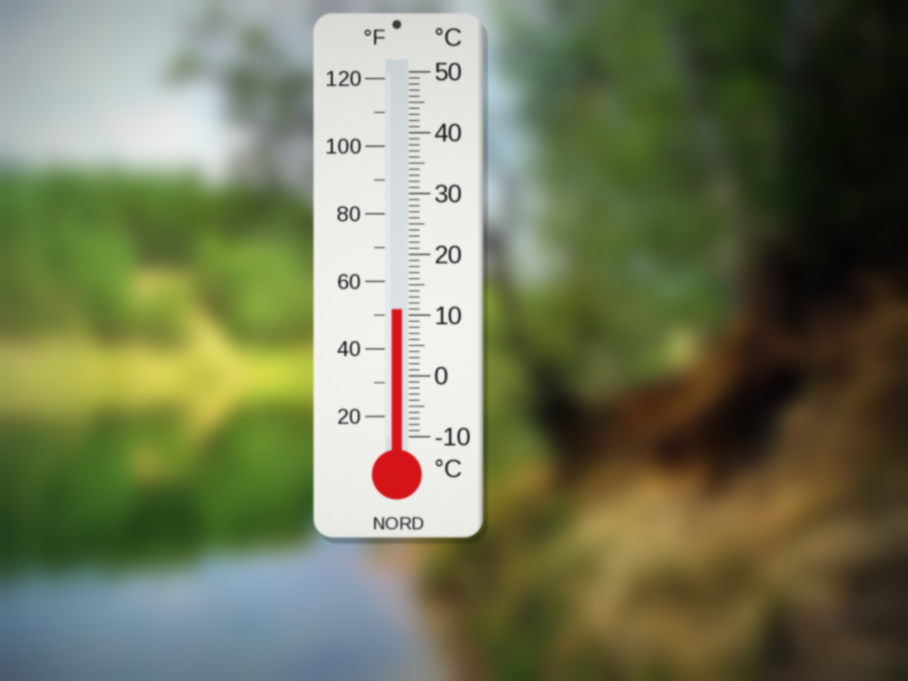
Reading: value=11 unit=°C
